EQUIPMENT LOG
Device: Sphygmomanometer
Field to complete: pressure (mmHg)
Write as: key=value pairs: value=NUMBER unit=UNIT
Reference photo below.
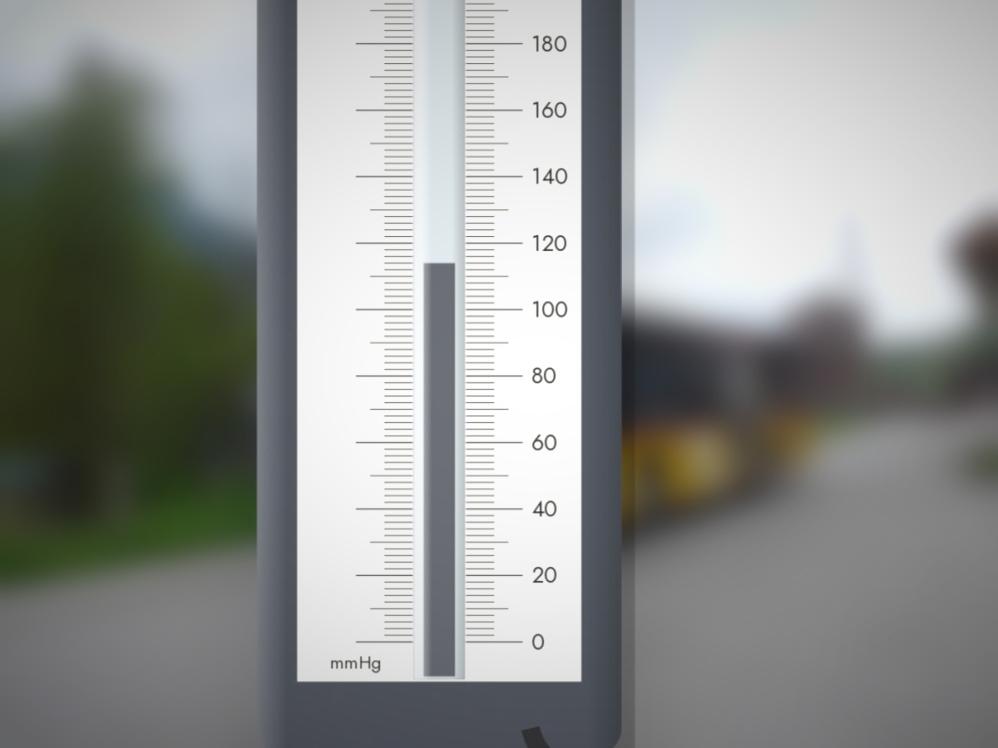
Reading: value=114 unit=mmHg
